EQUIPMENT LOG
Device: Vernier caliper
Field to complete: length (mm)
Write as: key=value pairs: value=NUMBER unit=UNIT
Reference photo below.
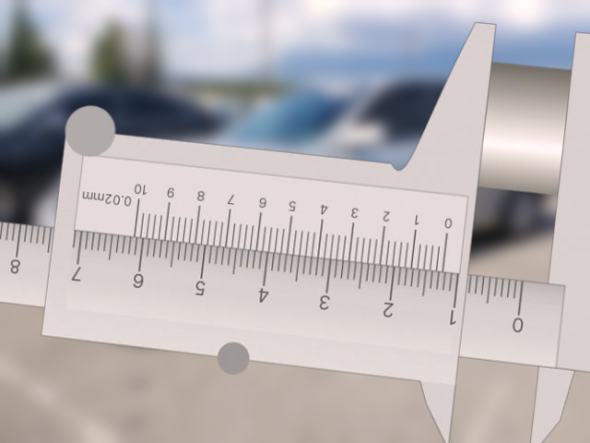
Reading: value=12.4 unit=mm
